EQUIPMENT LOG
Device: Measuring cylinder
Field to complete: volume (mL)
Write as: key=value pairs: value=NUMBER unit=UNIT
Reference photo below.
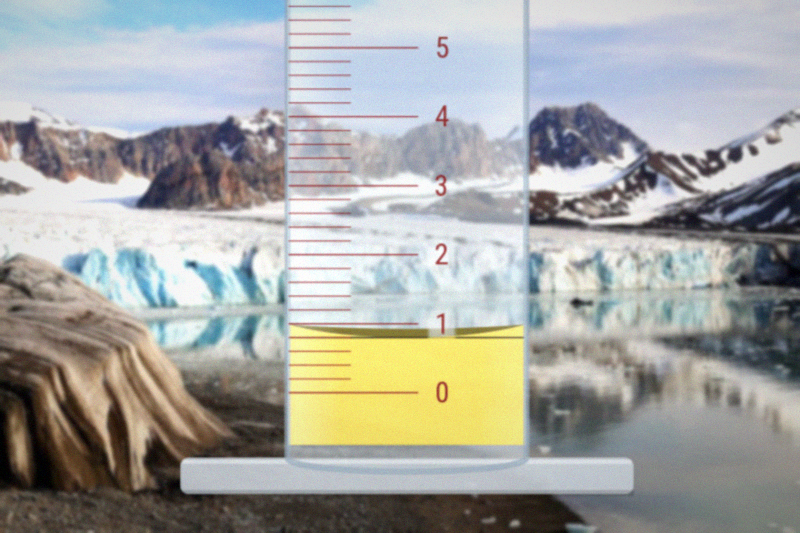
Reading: value=0.8 unit=mL
